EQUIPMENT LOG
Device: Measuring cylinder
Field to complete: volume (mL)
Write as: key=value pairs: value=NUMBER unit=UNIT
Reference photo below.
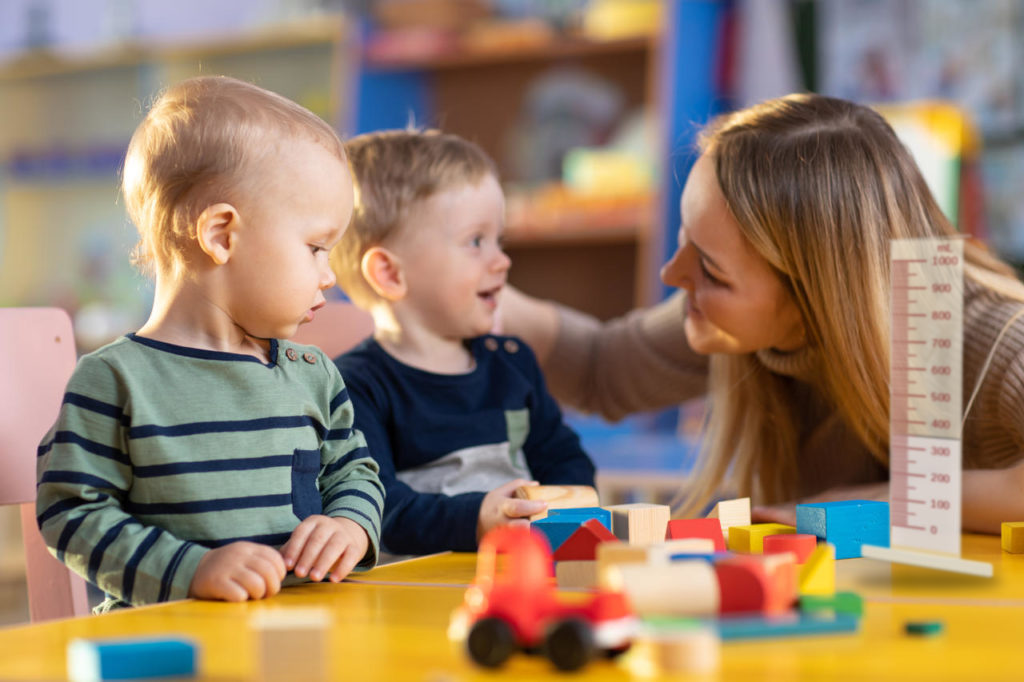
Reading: value=350 unit=mL
